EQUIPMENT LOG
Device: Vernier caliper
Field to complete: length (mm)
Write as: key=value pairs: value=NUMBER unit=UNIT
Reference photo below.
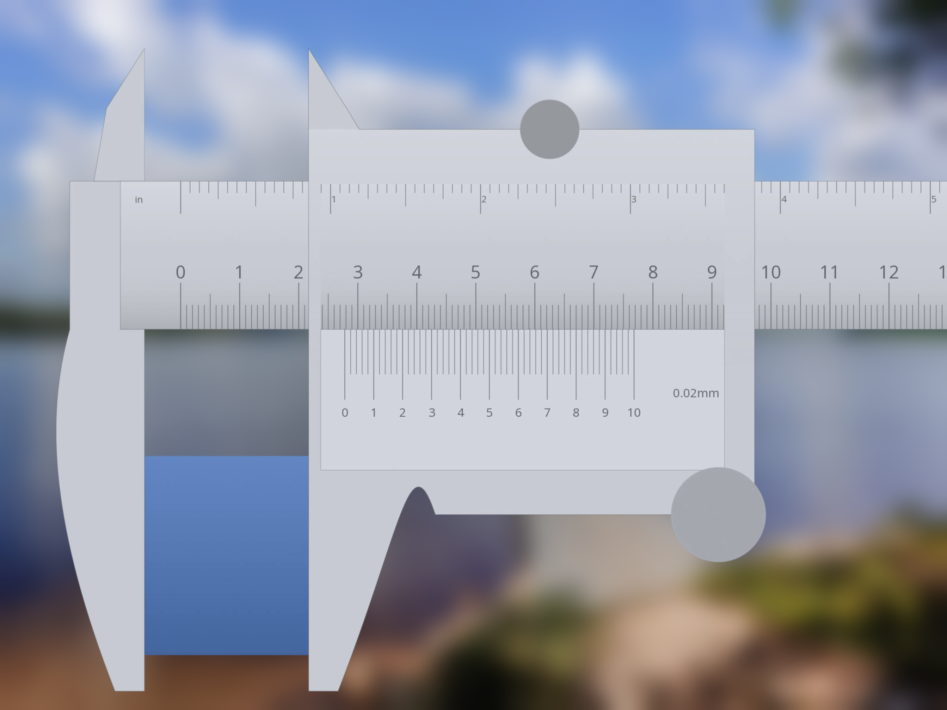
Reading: value=27.8 unit=mm
